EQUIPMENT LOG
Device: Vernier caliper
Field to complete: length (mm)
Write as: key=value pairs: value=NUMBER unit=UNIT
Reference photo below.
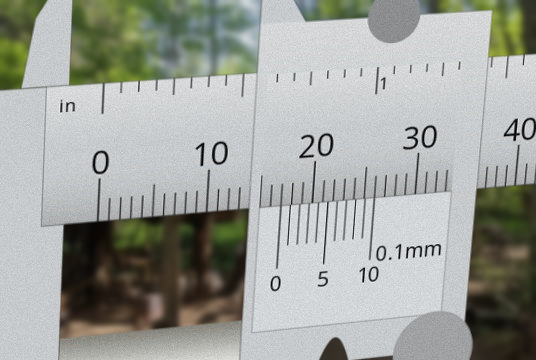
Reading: value=17.0 unit=mm
